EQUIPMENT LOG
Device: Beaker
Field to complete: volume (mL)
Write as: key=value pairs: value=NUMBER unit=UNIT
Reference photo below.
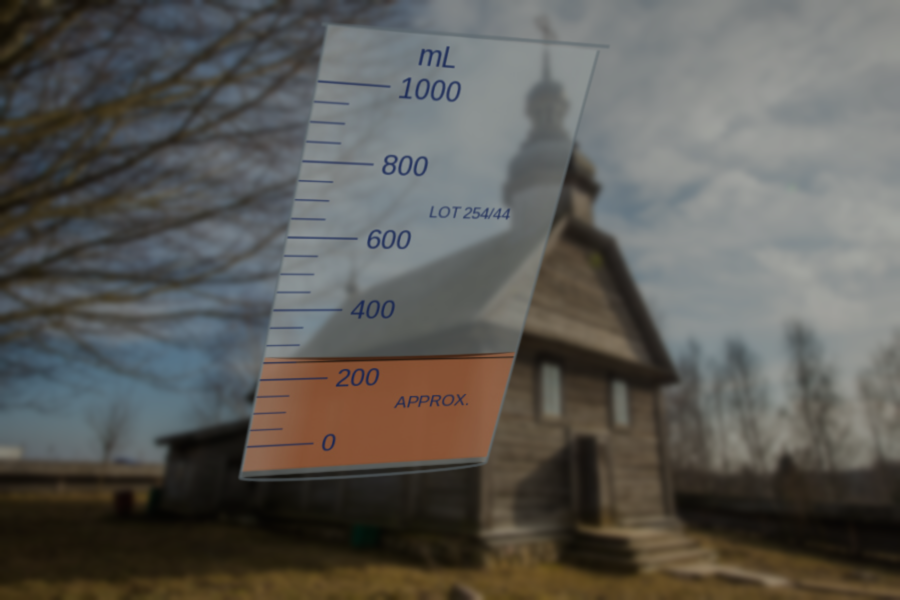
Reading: value=250 unit=mL
